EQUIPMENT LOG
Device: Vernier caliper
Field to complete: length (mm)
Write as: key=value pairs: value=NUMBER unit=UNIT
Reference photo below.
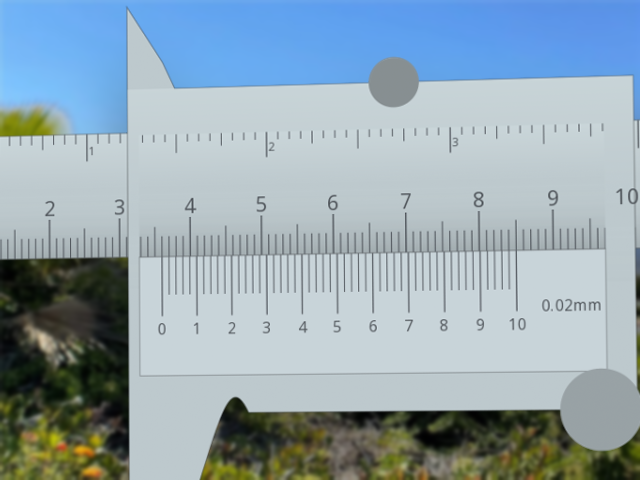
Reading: value=36.0 unit=mm
